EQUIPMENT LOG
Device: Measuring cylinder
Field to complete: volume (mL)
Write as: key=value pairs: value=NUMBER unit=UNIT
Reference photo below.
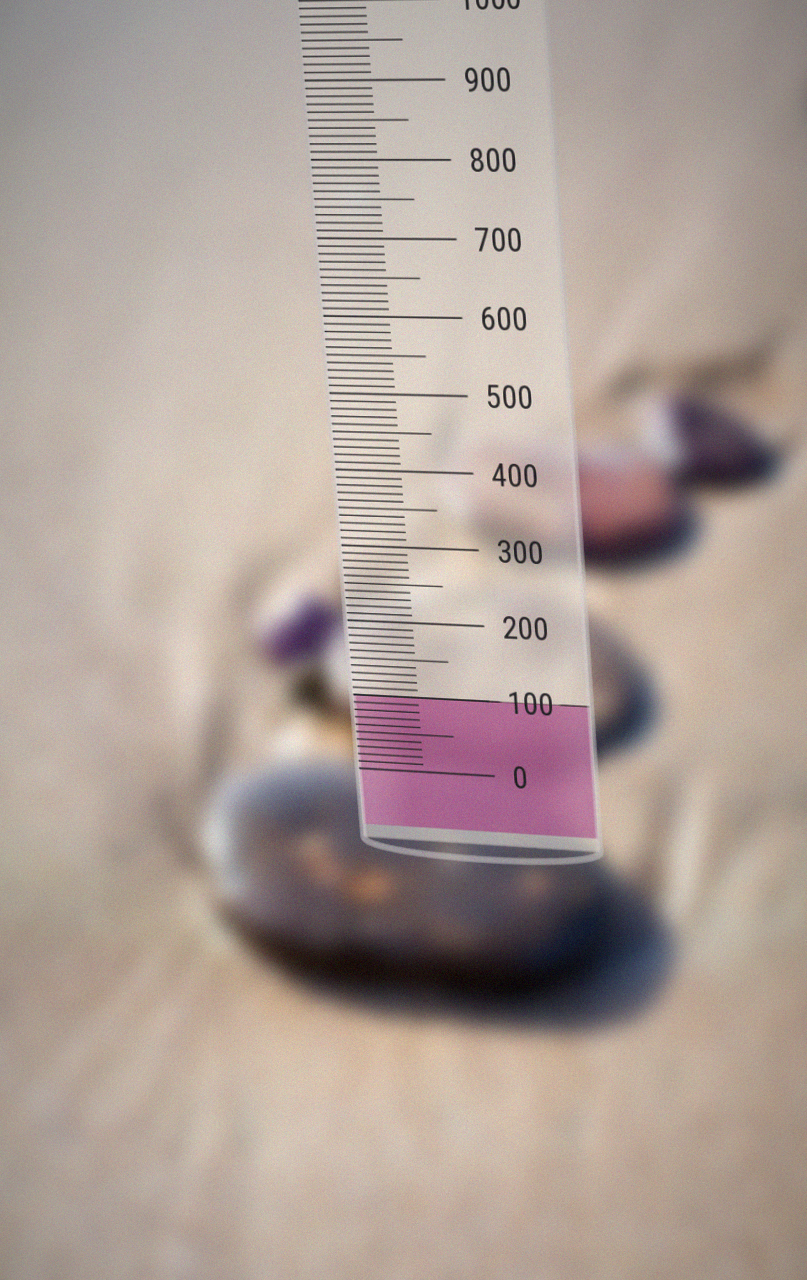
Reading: value=100 unit=mL
